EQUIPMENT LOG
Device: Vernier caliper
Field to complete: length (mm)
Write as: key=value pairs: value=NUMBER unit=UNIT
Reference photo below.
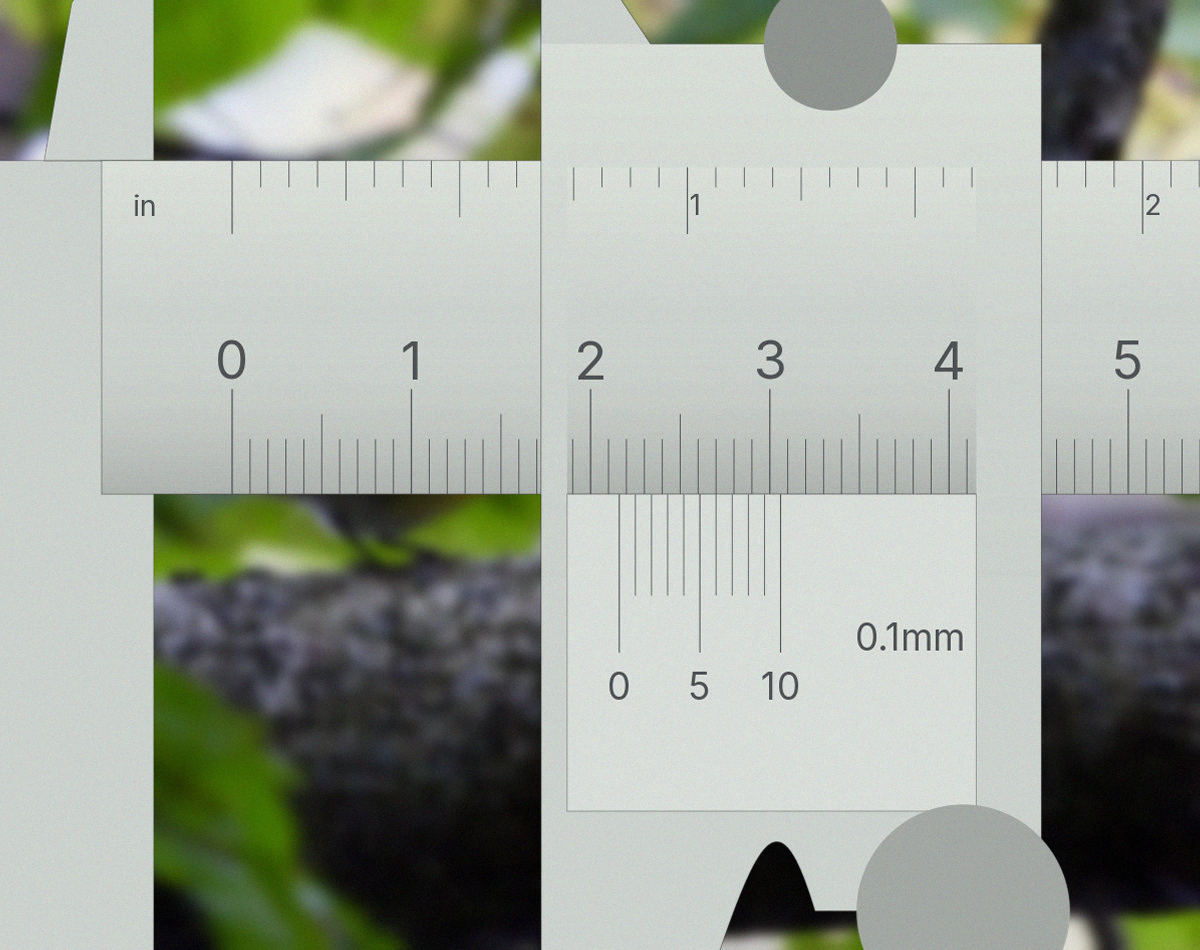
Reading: value=21.6 unit=mm
